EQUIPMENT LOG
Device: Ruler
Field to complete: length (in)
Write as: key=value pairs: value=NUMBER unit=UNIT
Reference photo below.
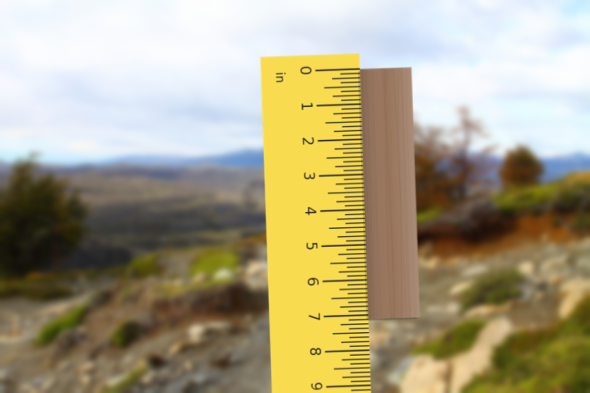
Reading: value=7.125 unit=in
